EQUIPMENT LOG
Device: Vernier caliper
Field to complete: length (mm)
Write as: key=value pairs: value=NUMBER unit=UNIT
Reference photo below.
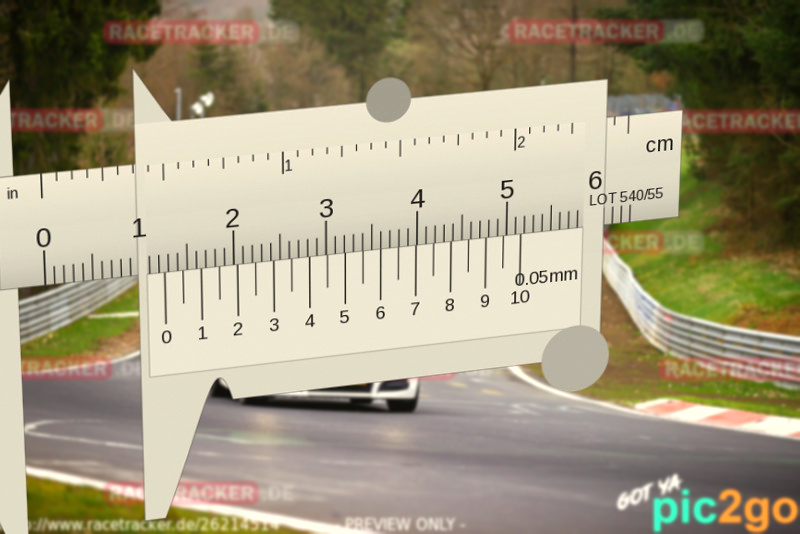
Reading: value=12.6 unit=mm
